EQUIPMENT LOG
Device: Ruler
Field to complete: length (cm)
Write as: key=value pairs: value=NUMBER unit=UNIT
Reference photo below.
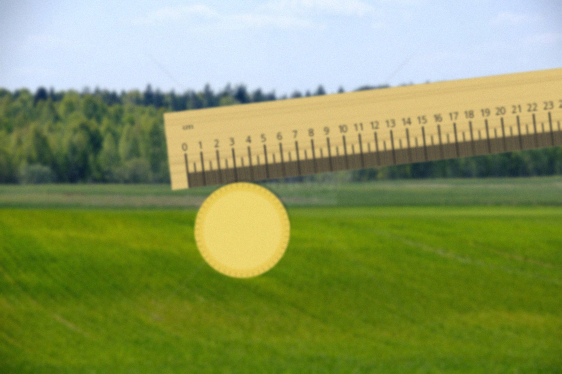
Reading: value=6 unit=cm
